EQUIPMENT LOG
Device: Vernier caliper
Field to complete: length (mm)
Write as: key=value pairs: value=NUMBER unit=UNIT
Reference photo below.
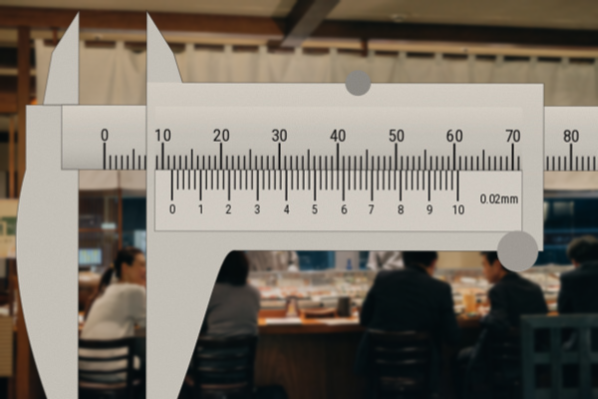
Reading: value=11.6 unit=mm
